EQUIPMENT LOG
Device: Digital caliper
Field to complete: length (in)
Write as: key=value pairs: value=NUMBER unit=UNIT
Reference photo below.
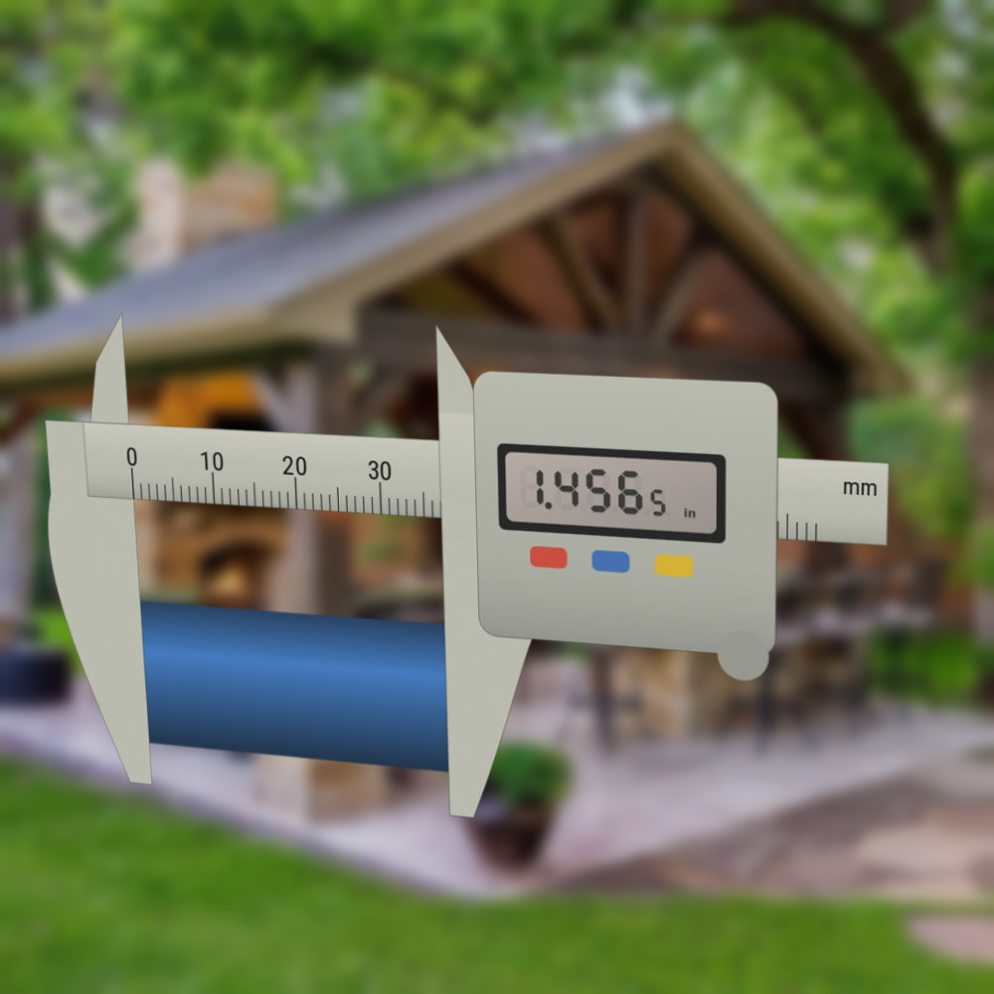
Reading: value=1.4565 unit=in
